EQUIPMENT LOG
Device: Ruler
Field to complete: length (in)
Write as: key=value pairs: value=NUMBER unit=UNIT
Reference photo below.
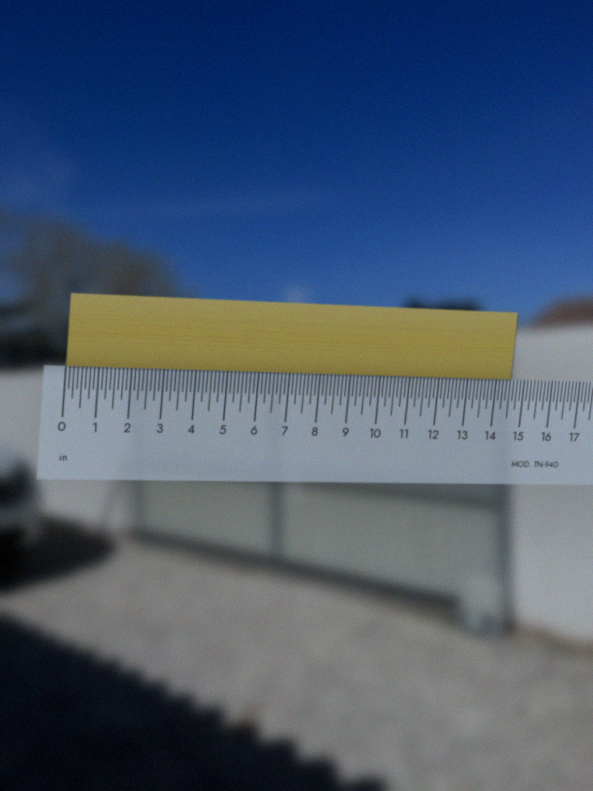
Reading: value=14.5 unit=in
